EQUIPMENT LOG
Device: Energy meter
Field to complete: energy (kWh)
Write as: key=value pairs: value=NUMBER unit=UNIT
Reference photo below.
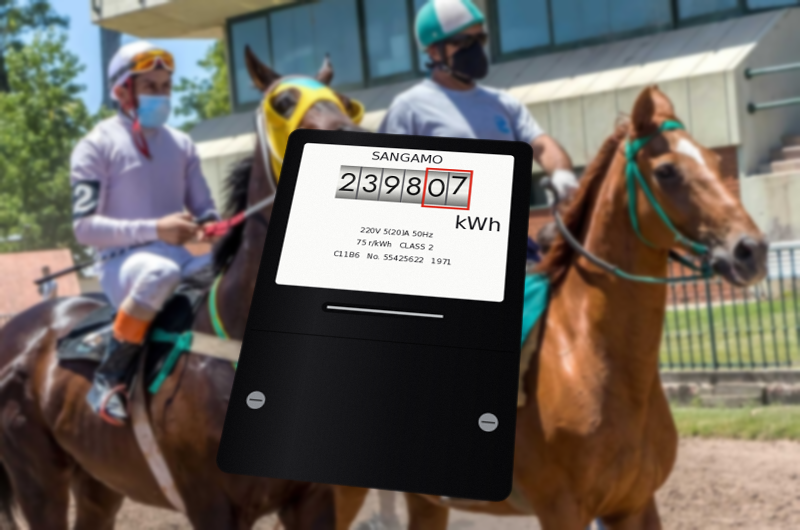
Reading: value=2398.07 unit=kWh
